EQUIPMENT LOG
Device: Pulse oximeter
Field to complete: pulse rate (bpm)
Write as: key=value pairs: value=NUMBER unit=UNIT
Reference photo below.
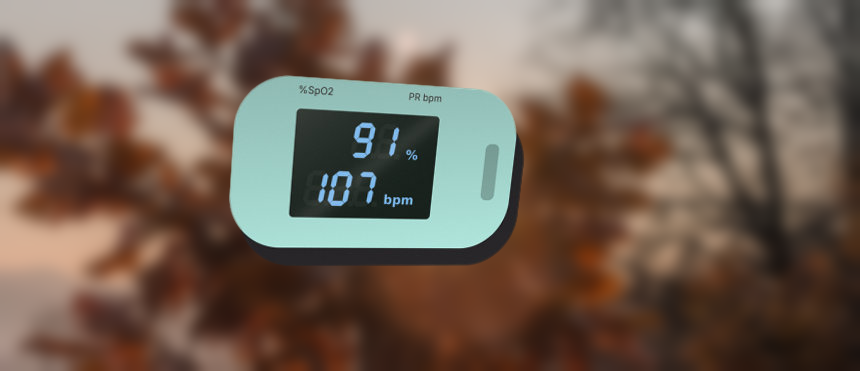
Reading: value=107 unit=bpm
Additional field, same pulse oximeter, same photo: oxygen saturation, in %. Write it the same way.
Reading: value=91 unit=%
